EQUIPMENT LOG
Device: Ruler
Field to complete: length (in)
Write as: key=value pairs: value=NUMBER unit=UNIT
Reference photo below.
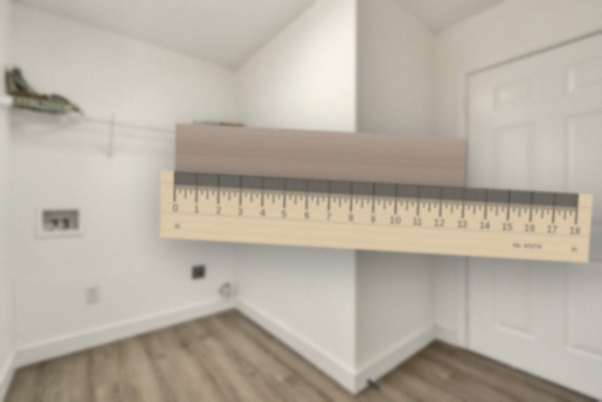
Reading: value=13 unit=in
